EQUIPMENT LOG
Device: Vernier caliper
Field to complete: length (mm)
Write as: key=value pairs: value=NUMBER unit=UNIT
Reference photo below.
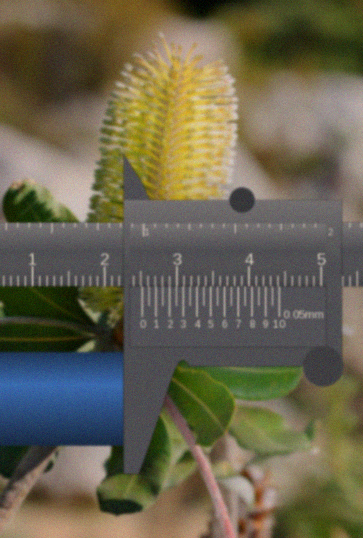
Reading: value=25.2 unit=mm
